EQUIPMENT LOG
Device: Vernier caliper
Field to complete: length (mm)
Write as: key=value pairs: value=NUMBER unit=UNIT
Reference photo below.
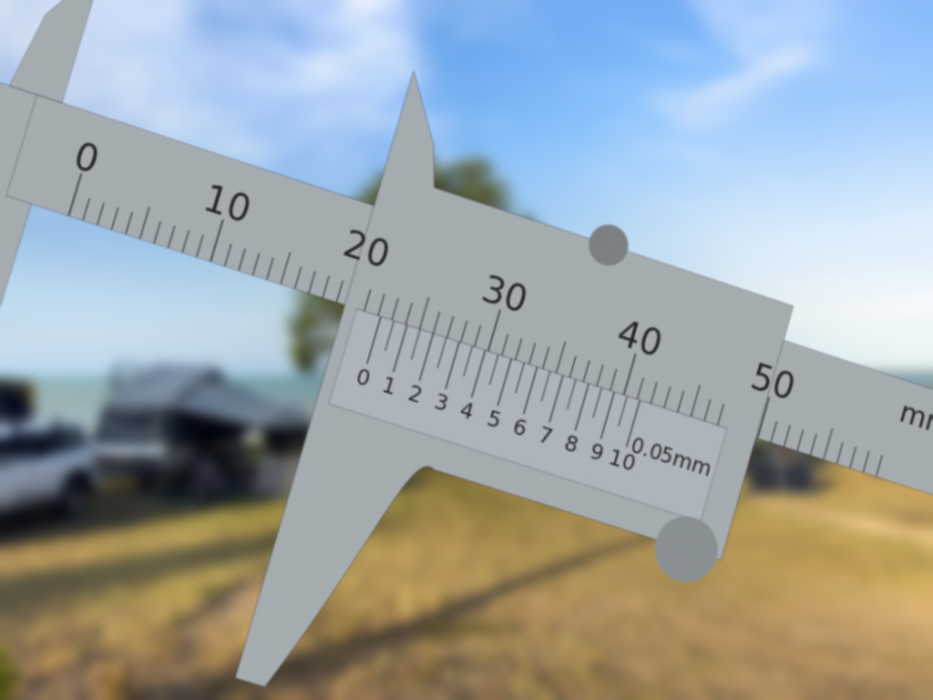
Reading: value=22.2 unit=mm
